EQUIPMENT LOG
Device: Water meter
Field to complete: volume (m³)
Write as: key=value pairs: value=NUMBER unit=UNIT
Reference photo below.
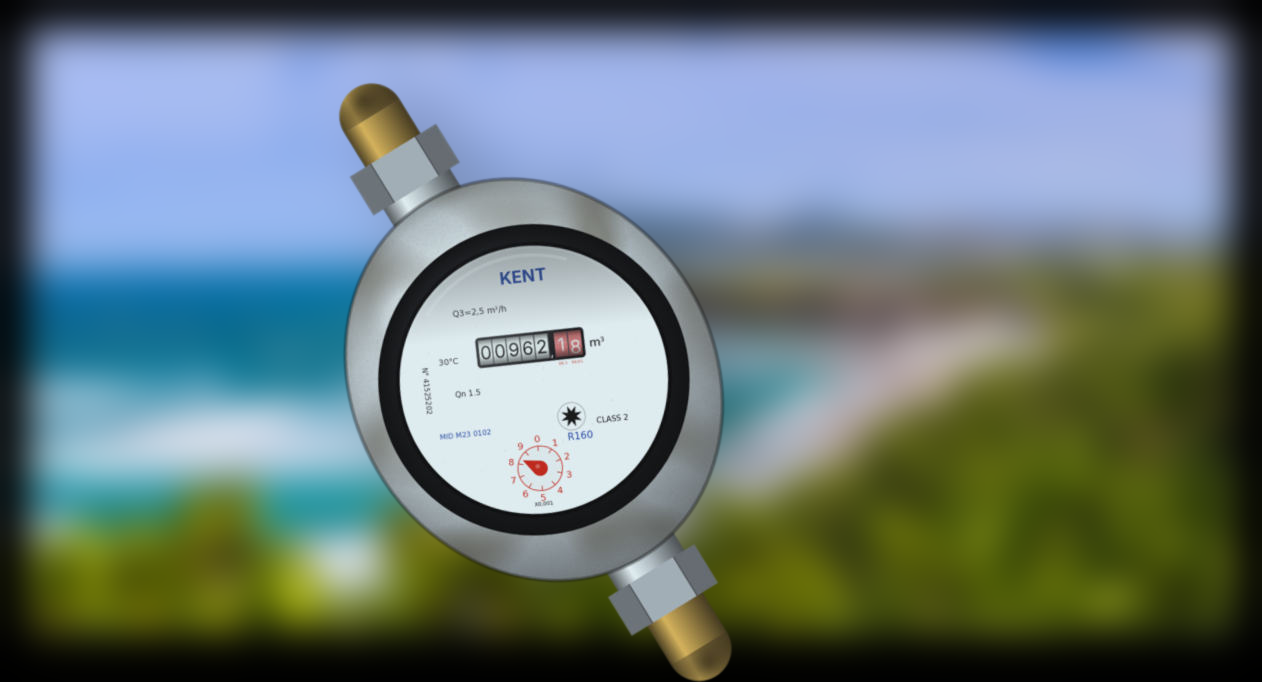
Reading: value=962.178 unit=m³
